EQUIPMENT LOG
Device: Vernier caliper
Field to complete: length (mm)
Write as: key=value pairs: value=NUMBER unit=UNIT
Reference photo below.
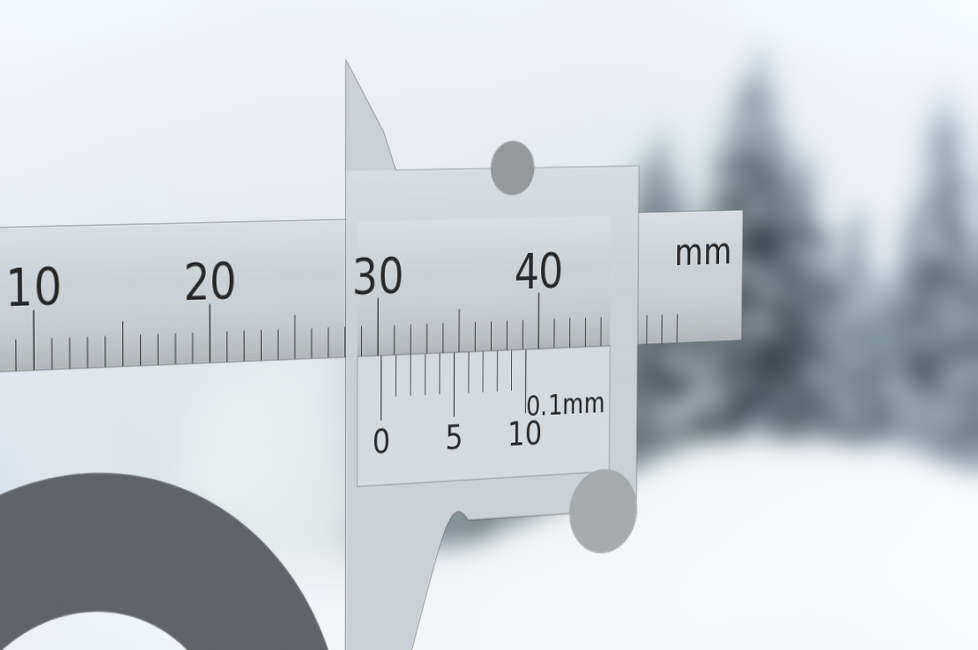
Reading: value=30.2 unit=mm
